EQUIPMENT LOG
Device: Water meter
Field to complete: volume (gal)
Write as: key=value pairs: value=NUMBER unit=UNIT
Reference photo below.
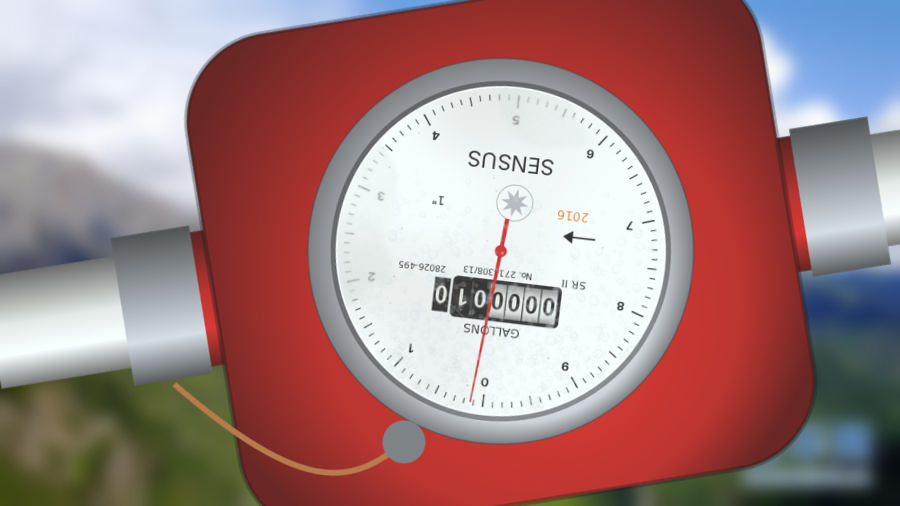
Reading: value=10.1 unit=gal
